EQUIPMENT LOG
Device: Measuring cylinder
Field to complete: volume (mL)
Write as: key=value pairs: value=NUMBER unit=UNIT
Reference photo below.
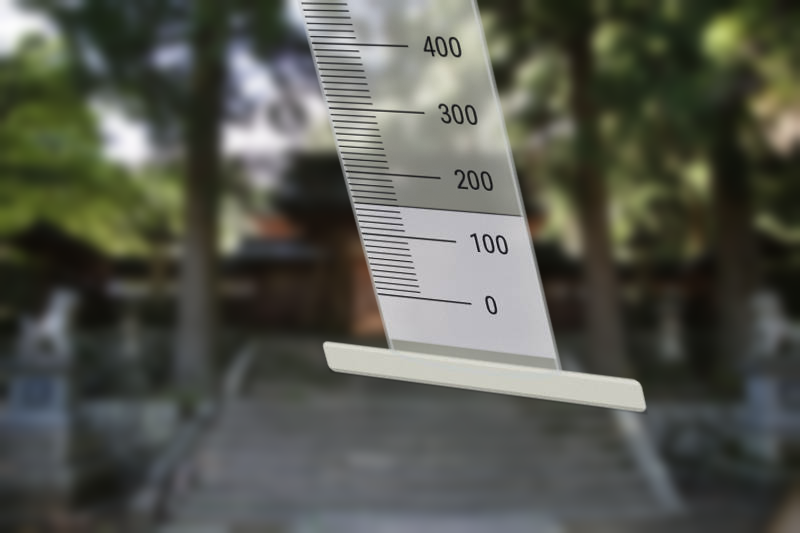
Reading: value=150 unit=mL
